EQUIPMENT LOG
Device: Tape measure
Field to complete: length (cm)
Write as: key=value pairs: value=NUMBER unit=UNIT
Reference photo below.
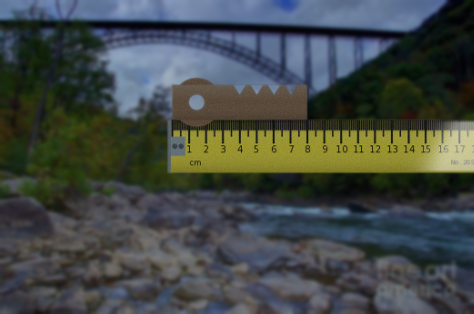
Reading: value=8 unit=cm
